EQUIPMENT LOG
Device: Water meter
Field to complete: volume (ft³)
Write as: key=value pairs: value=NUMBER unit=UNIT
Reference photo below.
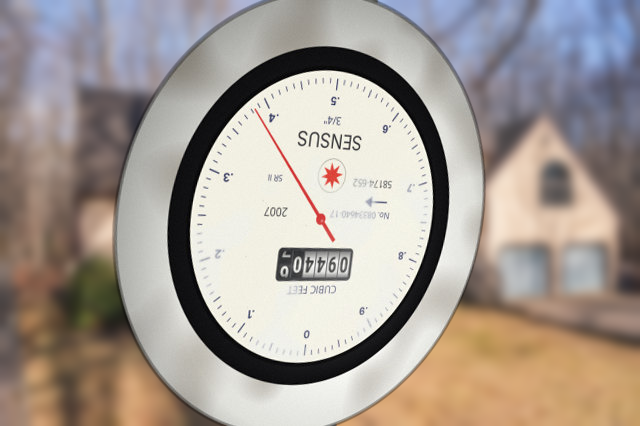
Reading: value=94406.38 unit=ft³
